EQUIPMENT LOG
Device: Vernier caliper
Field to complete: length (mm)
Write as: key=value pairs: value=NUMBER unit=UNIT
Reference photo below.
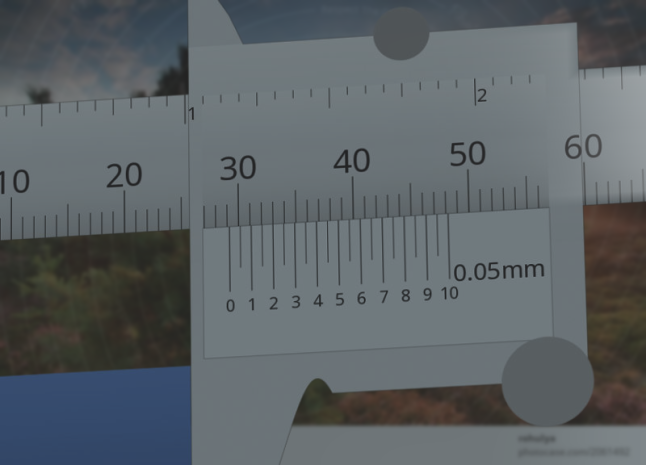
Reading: value=29.2 unit=mm
